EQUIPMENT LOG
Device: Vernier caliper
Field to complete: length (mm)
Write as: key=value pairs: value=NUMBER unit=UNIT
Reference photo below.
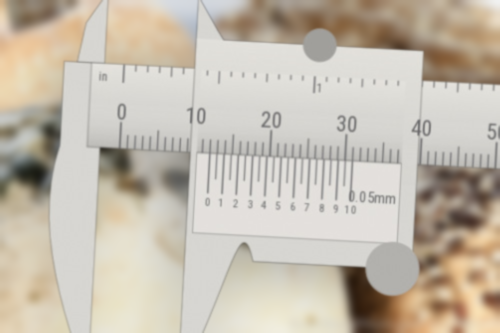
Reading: value=12.0 unit=mm
